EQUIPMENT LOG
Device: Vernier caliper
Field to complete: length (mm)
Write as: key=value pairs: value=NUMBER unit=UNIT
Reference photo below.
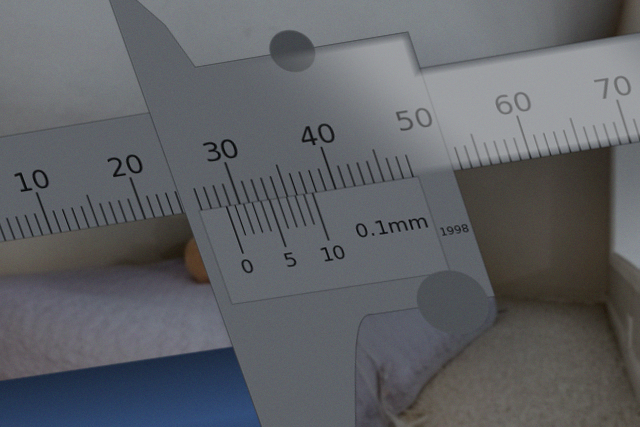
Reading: value=28.6 unit=mm
